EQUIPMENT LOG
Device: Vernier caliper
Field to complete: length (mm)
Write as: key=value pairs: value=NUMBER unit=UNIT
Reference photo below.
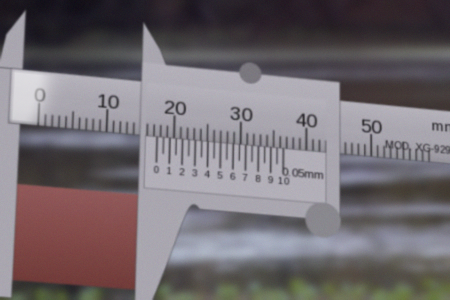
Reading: value=17.5 unit=mm
